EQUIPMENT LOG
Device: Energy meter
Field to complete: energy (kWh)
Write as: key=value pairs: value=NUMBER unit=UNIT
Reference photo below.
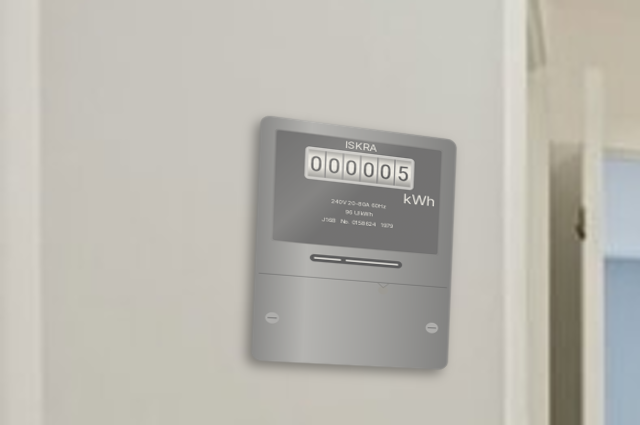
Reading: value=5 unit=kWh
